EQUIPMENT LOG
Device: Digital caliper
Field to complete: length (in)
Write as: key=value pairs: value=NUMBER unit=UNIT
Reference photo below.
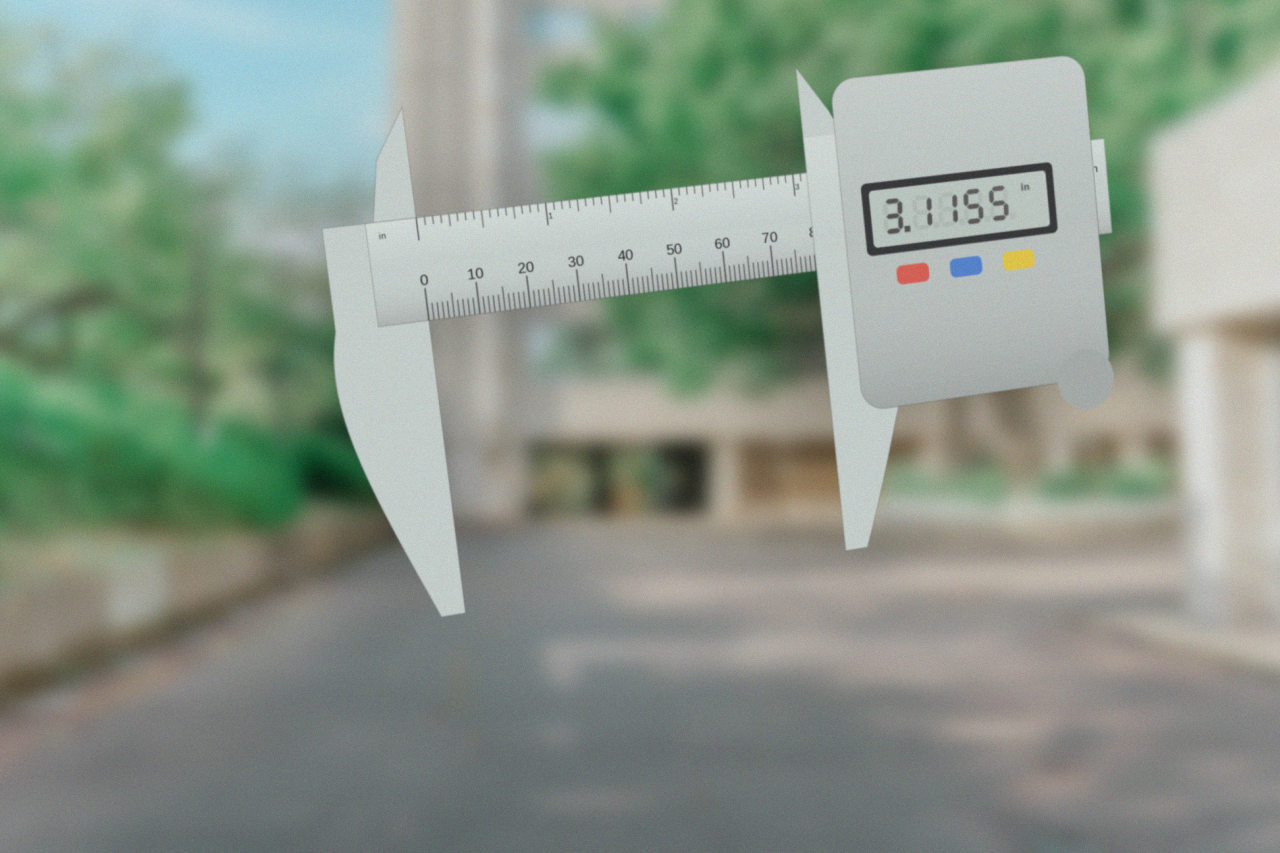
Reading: value=3.1155 unit=in
